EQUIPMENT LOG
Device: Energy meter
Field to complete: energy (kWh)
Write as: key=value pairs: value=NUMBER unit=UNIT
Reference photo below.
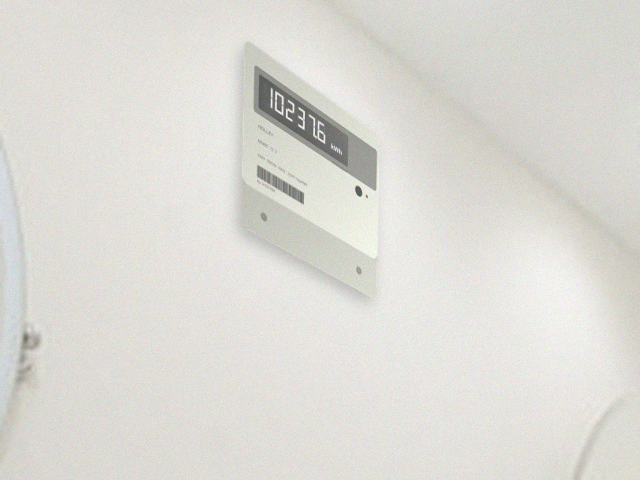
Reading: value=10237.6 unit=kWh
